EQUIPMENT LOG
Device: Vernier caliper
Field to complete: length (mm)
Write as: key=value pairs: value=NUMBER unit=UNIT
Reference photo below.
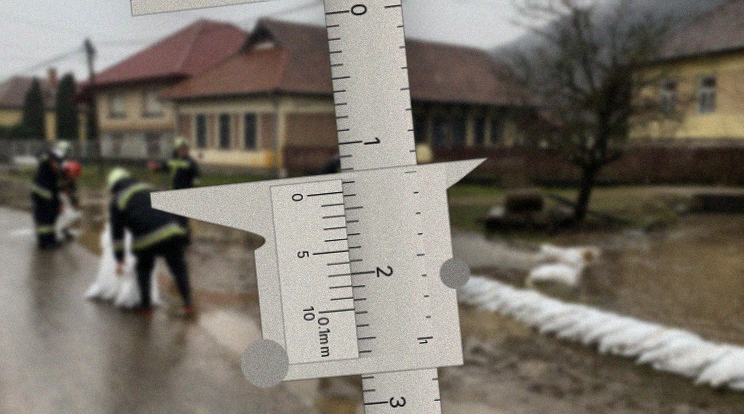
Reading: value=13.7 unit=mm
